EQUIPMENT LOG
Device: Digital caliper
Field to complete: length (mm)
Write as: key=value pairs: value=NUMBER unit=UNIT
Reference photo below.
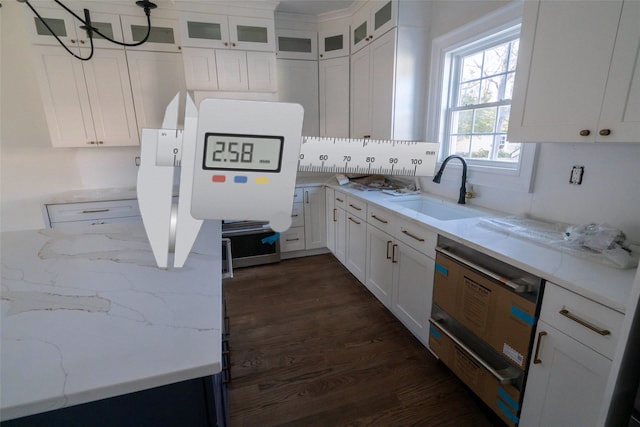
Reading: value=2.58 unit=mm
